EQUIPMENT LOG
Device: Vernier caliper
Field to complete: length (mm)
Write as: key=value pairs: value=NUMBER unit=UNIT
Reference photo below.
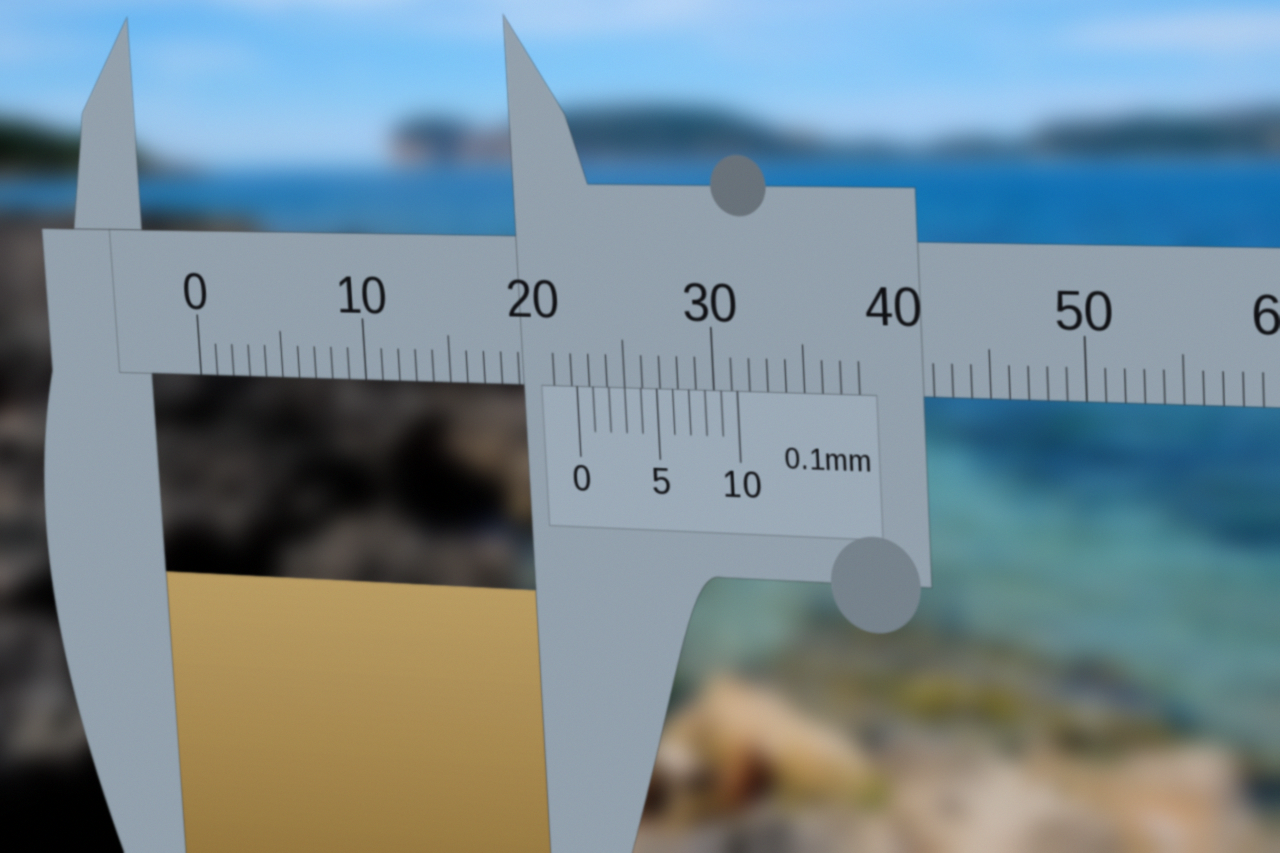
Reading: value=22.3 unit=mm
